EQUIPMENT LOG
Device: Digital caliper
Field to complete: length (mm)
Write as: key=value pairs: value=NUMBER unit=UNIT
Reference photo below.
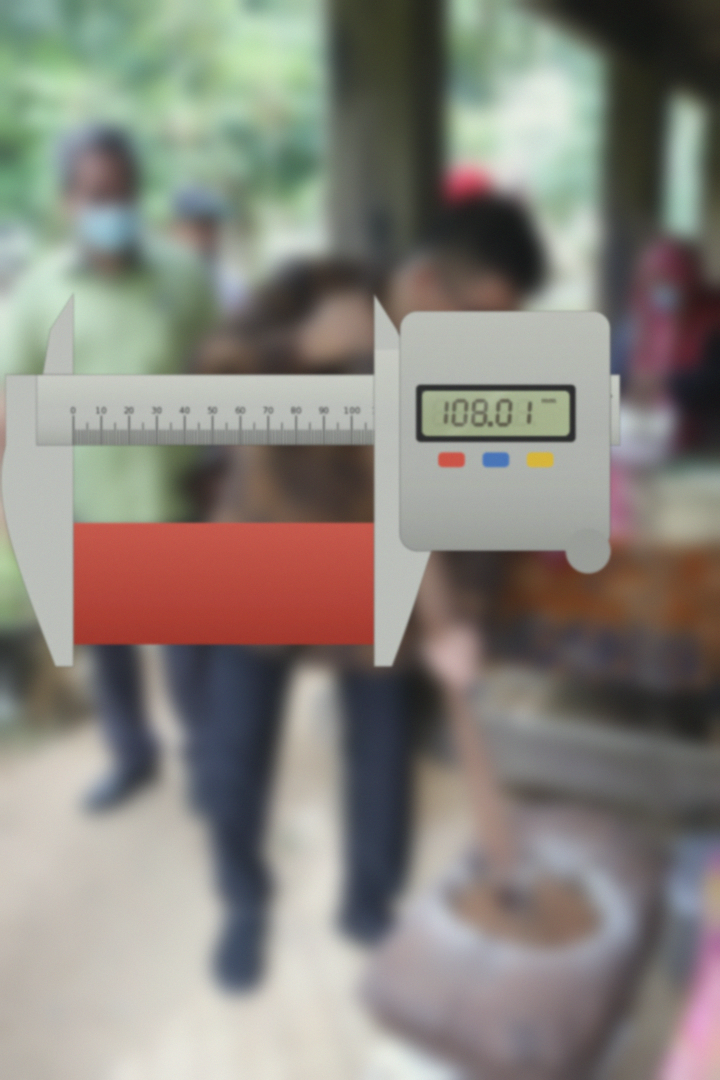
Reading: value=108.01 unit=mm
